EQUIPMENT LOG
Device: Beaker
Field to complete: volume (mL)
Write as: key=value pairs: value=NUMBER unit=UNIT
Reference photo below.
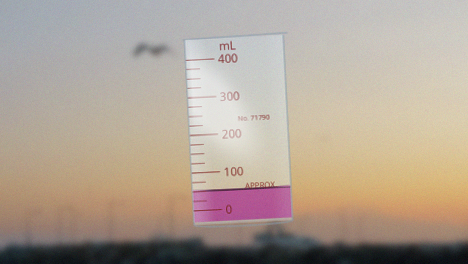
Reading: value=50 unit=mL
